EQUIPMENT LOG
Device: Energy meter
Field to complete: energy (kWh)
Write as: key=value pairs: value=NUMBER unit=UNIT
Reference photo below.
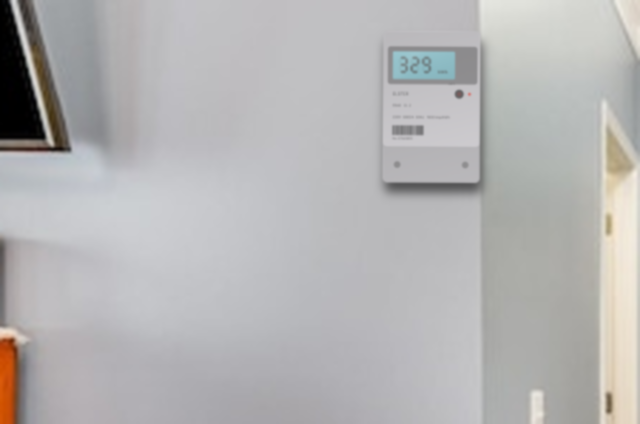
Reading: value=329 unit=kWh
